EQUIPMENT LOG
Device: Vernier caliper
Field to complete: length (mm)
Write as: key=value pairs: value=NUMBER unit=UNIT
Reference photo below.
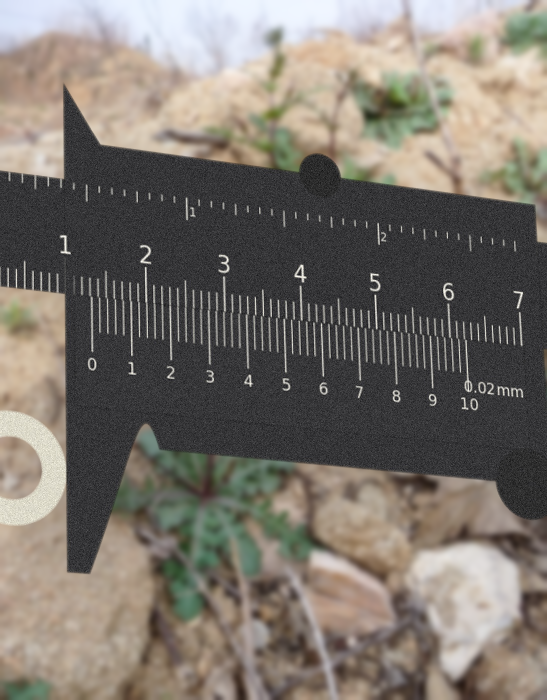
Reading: value=13.2 unit=mm
